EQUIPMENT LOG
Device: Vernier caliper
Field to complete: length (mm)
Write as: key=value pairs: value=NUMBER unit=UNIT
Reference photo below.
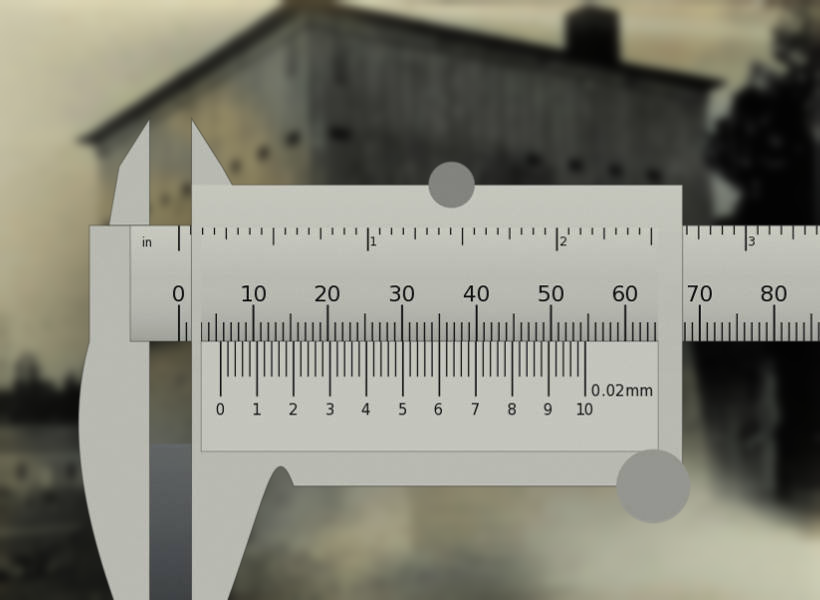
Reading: value=5.6 unit=mm
